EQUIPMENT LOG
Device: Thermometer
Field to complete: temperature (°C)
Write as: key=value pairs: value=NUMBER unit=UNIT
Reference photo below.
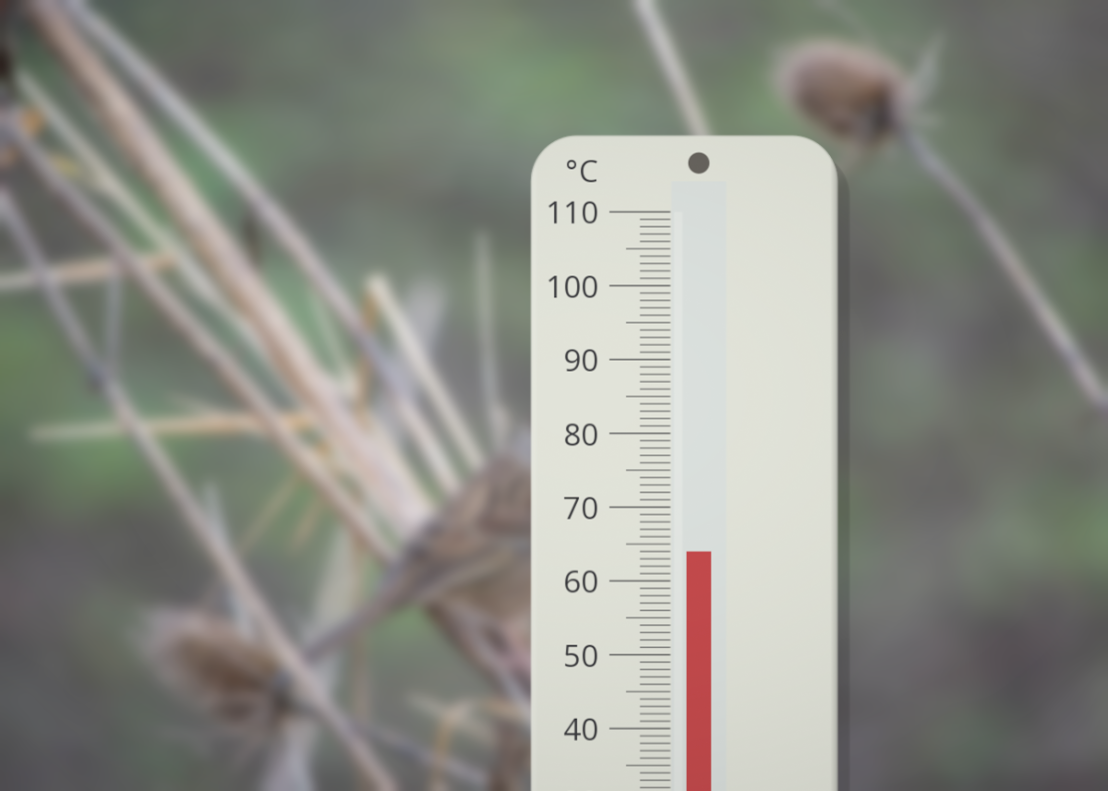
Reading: value=64 unit=°C
